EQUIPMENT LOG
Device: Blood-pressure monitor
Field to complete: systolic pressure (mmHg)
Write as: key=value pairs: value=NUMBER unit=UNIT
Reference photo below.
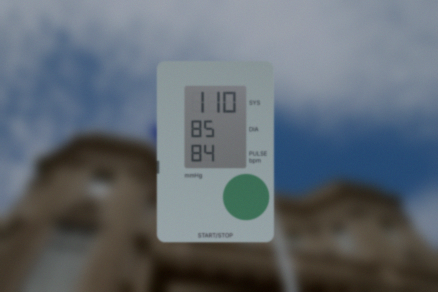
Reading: value=110 unit=mmHg
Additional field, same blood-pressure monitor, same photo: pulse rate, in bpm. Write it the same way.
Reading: value=84 unit=bpm
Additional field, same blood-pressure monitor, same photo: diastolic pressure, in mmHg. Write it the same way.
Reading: value=85 unit=mmHg
